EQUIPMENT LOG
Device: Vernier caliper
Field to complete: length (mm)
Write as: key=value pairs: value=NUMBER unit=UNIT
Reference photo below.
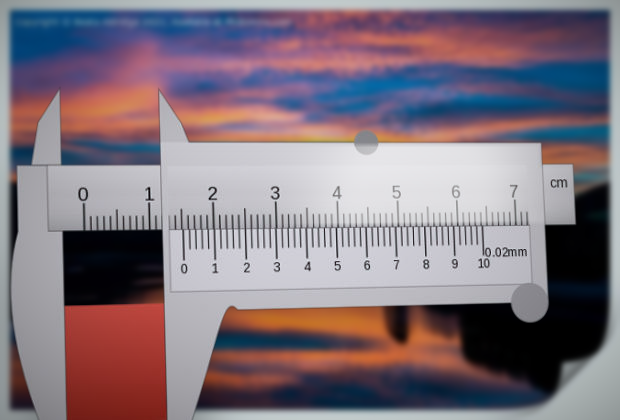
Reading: value=15.2 unit=mm
